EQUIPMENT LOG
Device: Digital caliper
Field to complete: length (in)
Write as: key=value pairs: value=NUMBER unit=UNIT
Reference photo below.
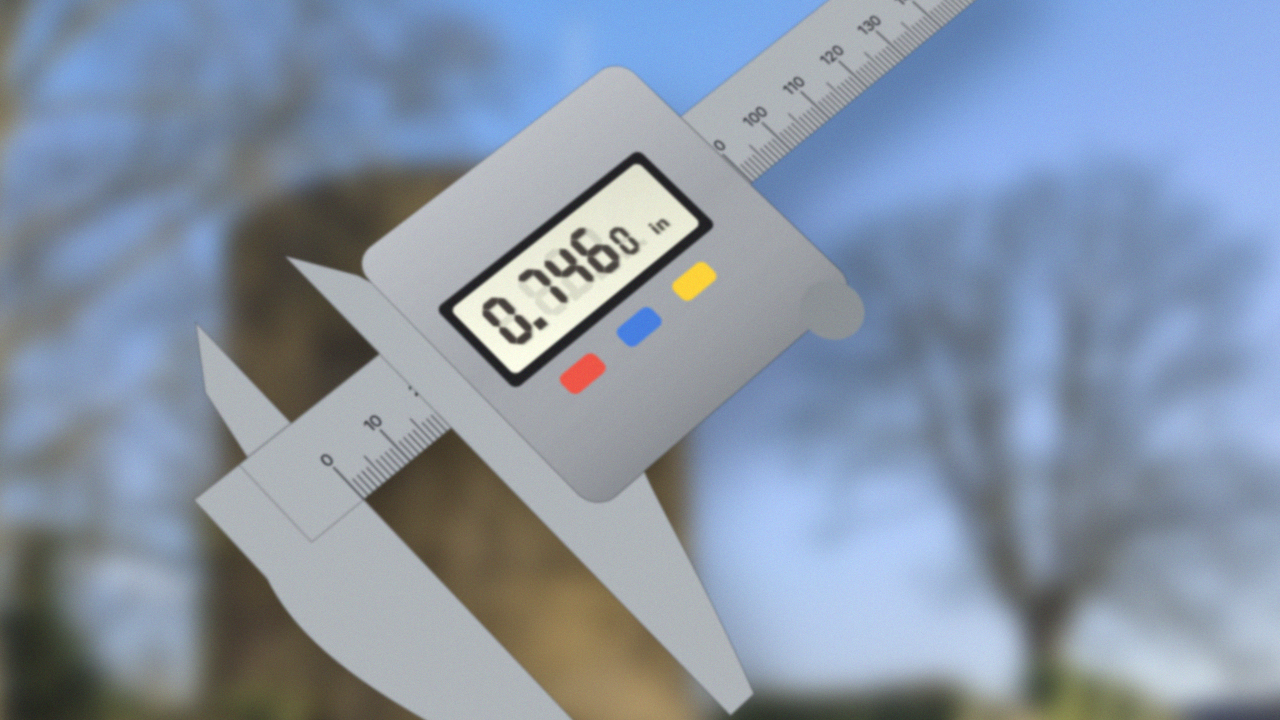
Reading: value=0.7460 unit=in
